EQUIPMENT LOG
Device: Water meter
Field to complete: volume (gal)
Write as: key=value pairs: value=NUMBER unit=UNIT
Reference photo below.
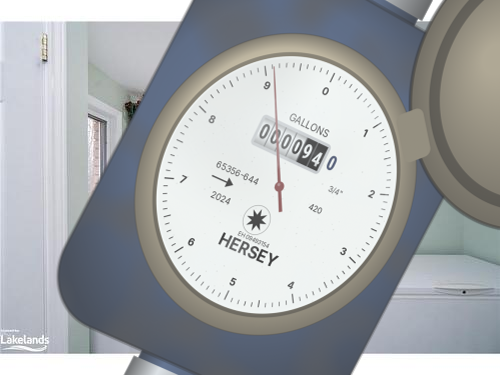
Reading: value=939.1 unit=gal
